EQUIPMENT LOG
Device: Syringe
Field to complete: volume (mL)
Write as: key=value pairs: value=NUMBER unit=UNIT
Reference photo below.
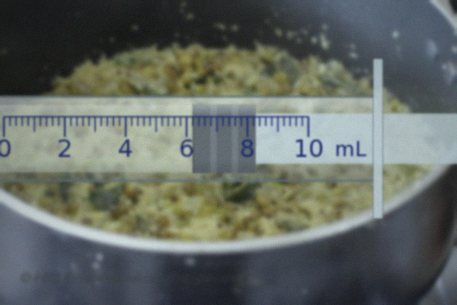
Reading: value=6.2 unit=mL
